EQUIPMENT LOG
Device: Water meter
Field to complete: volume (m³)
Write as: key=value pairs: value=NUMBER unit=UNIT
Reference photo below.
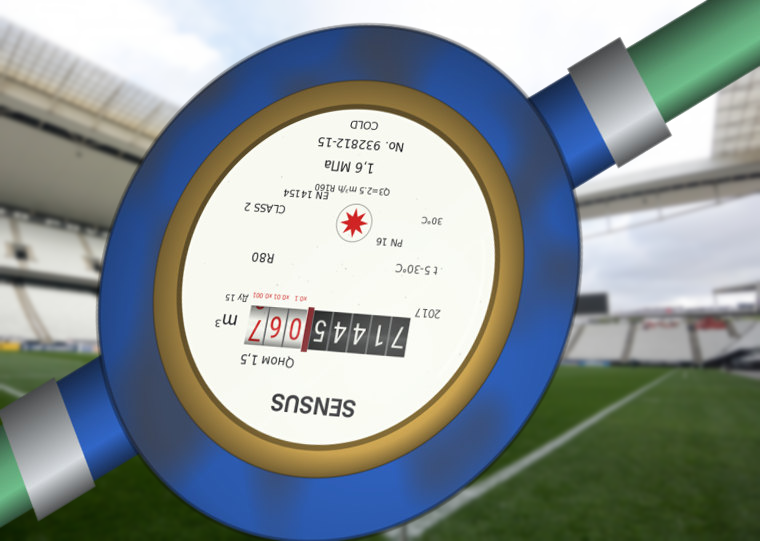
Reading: value=71445.067 unit=m³
